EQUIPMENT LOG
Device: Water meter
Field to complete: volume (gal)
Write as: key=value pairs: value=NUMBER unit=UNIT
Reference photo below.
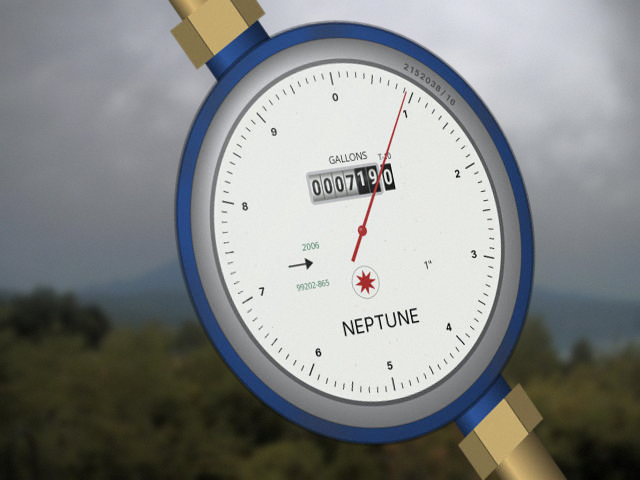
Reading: value=7190.9 unit=gal
